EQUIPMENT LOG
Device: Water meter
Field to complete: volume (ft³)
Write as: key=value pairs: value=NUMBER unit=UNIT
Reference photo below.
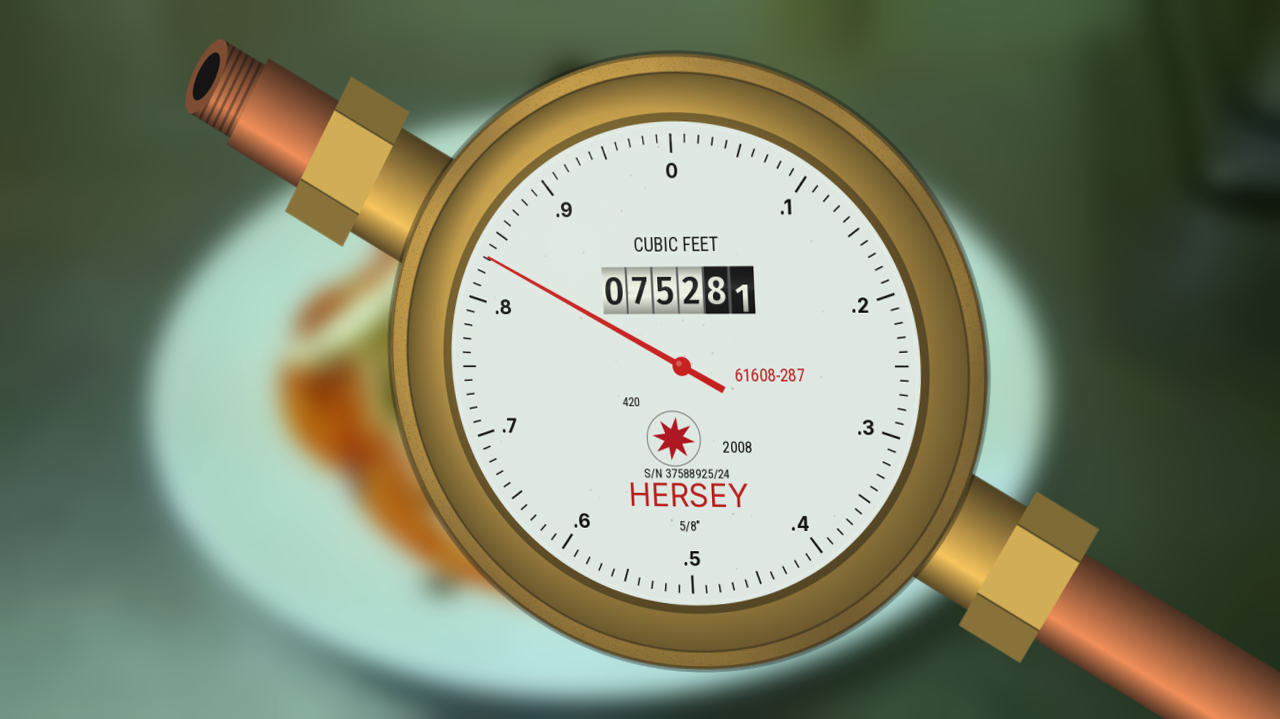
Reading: value=75280.83 unit=ft³
